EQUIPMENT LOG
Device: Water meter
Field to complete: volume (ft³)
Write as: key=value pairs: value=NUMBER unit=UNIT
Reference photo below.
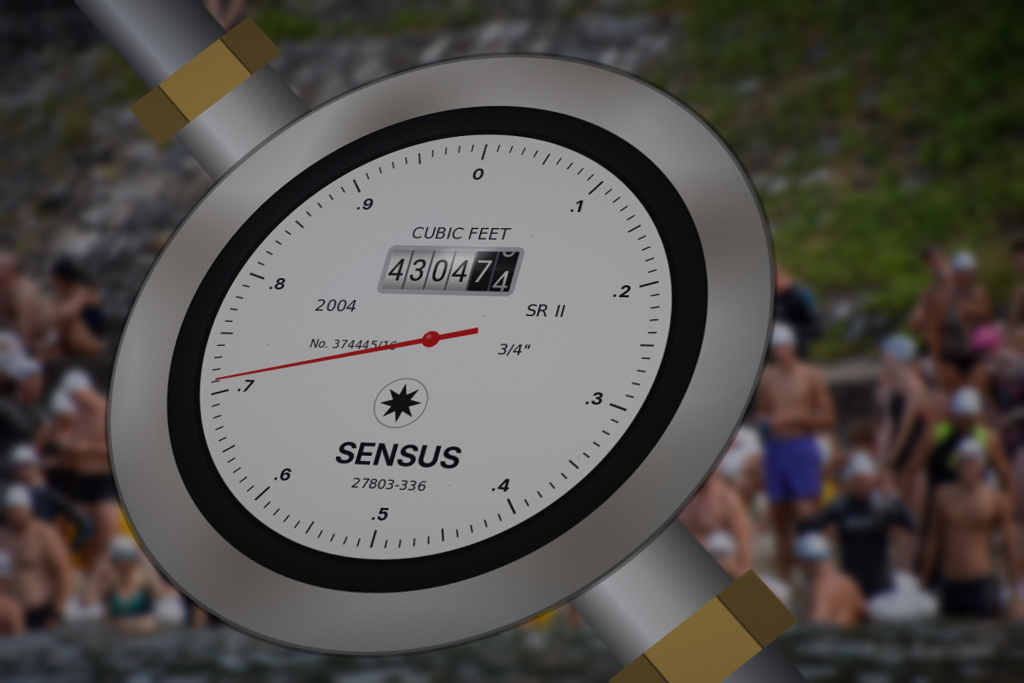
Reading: value=430473.71 unit=ft³
